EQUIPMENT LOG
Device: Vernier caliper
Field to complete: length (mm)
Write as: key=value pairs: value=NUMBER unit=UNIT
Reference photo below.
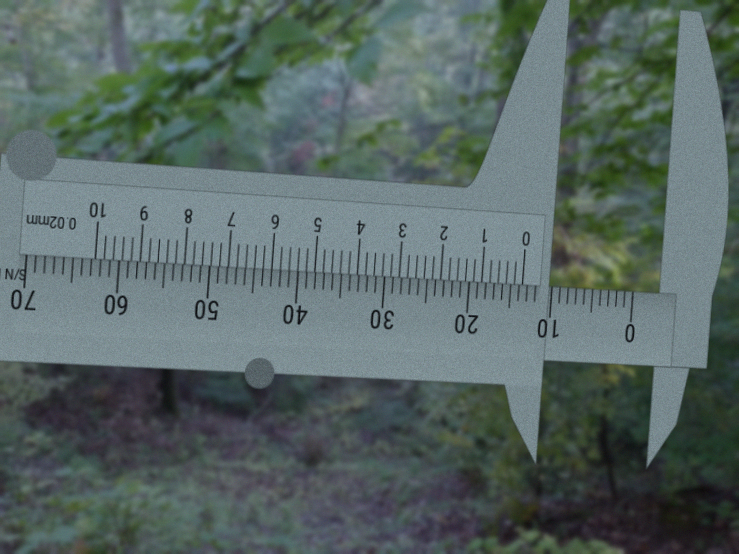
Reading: value=13.6 unit=mm
